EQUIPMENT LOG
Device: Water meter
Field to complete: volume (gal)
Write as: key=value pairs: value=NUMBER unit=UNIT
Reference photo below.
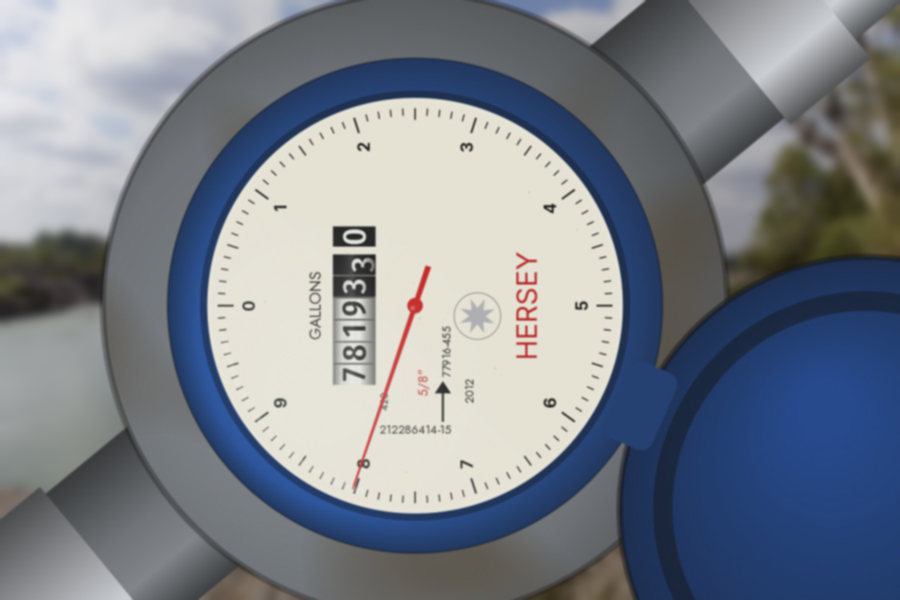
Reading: value=7819328.0 unit=gal
